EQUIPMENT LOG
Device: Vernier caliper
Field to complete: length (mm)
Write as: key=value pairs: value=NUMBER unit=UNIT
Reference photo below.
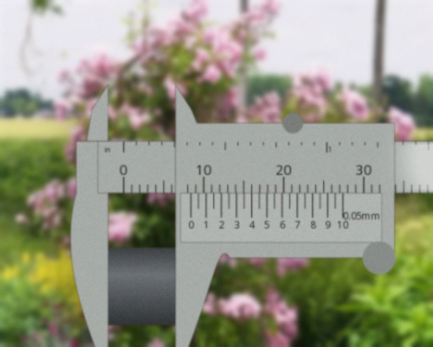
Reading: value=8.4 unit=mm
